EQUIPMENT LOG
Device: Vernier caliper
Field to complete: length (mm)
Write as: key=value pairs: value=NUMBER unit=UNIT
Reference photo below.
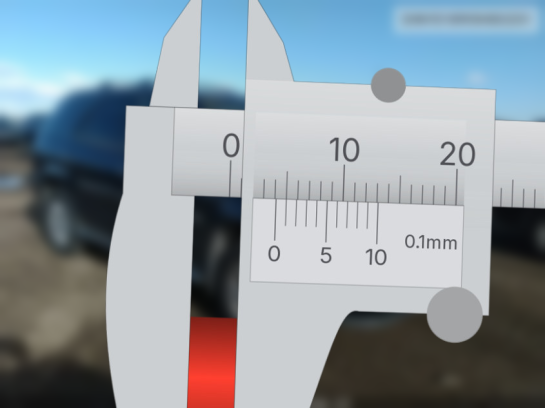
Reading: value=4.1 unit=mm
